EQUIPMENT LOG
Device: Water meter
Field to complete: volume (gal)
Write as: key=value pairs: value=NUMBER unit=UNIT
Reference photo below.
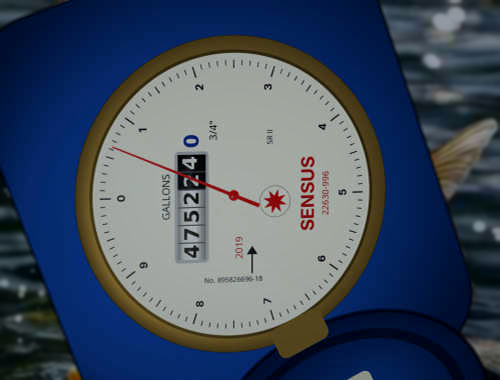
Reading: value=4752240.6 unit=gal
